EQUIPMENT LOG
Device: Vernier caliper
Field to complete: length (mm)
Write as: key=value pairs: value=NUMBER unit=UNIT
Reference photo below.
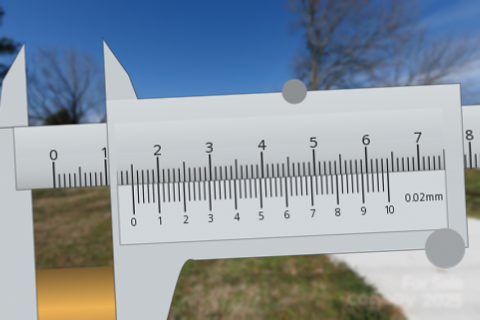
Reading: value=15.0 unit=mm
